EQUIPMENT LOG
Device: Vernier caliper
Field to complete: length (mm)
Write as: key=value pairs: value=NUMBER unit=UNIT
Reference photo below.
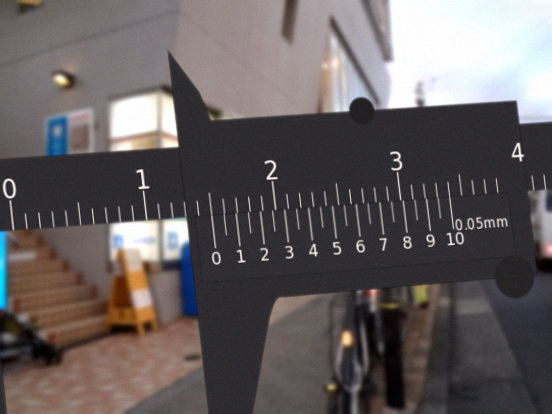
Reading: value=15.0 unit=mm
